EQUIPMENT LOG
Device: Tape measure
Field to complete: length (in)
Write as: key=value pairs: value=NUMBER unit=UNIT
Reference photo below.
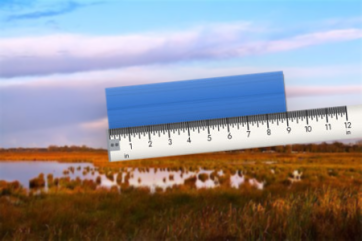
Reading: value=9 unit=in
